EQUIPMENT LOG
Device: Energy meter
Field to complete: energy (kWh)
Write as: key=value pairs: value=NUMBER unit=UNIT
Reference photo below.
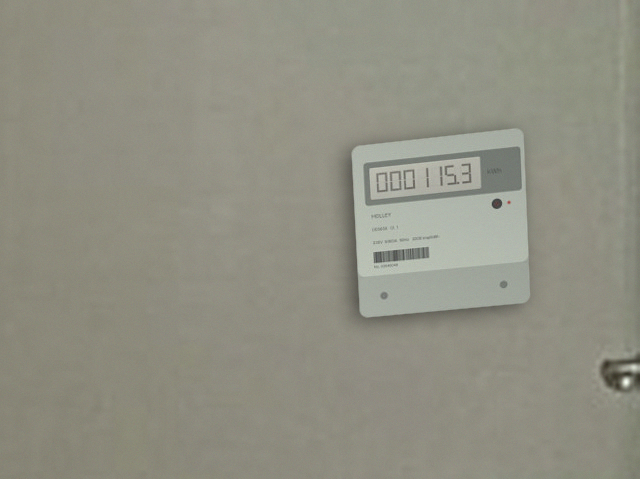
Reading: value=115.3 unit=kWh
